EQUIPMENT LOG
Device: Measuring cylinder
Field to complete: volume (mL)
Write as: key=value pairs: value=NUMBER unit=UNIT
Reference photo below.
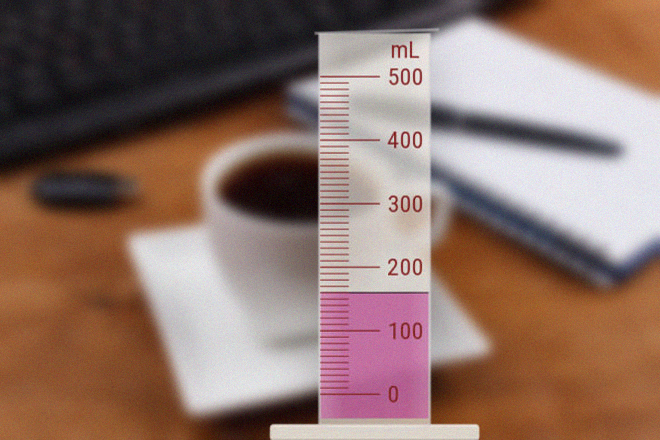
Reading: value=160 unit=mL
